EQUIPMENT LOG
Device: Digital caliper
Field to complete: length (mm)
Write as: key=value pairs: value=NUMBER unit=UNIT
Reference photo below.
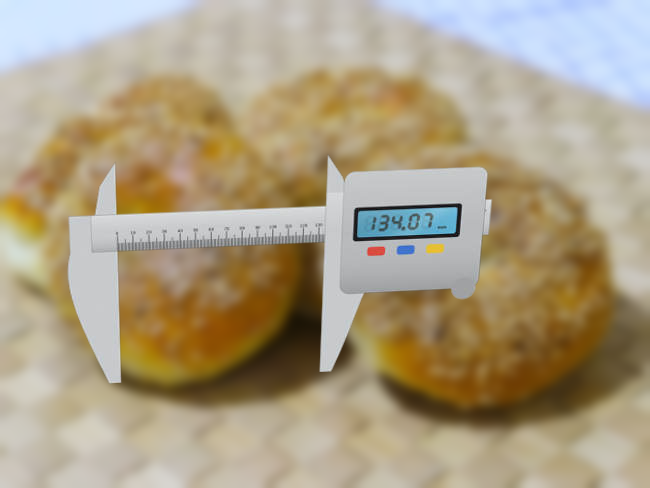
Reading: value=134.07 unit=mm
